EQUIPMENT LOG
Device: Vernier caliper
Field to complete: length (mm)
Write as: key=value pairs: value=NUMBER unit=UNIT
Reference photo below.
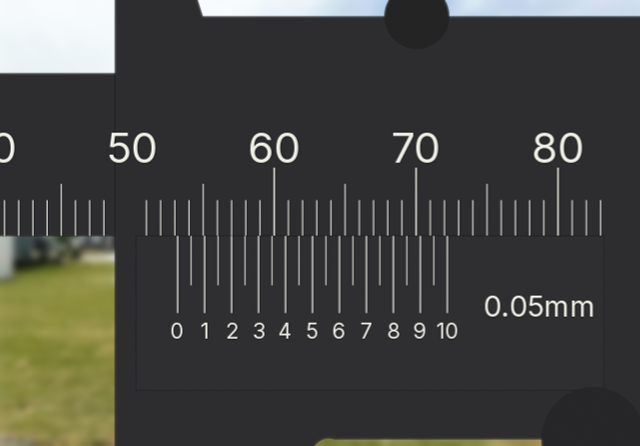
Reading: value=53.2 unit=mm
